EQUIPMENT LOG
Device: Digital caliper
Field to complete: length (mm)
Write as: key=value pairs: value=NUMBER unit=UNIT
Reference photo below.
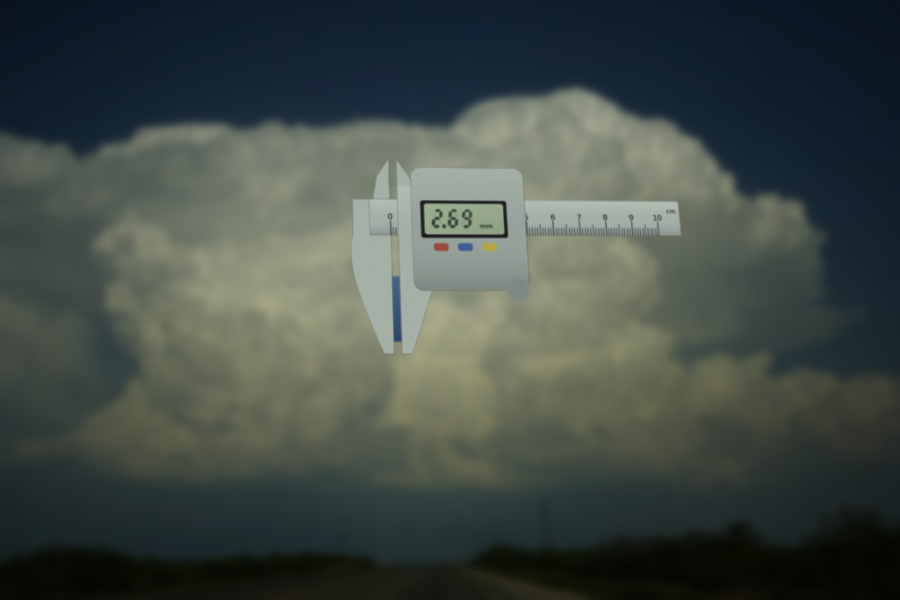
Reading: value=2.69 unit=mm
